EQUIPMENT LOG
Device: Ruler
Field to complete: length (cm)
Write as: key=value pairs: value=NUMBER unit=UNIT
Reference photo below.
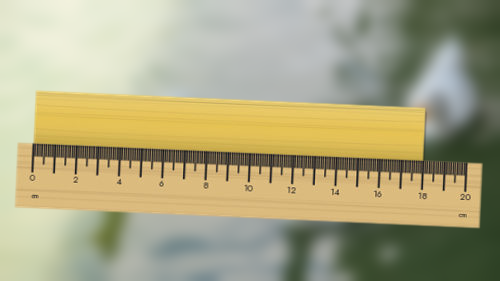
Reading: value=18 unit=cm
